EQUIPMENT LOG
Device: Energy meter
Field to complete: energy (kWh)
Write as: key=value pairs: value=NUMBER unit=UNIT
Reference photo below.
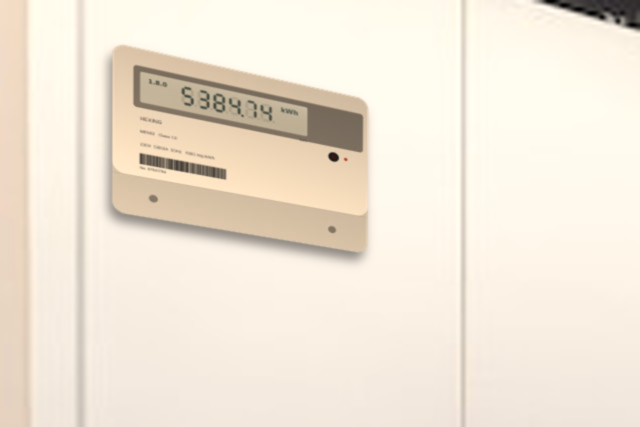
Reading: value=5384.74 unit=kWh
